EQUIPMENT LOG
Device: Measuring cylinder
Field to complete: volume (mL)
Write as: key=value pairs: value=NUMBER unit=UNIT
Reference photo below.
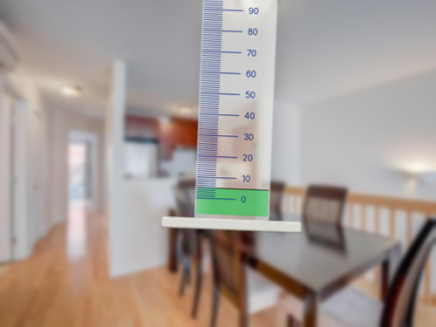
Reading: value=5 unit=mL
